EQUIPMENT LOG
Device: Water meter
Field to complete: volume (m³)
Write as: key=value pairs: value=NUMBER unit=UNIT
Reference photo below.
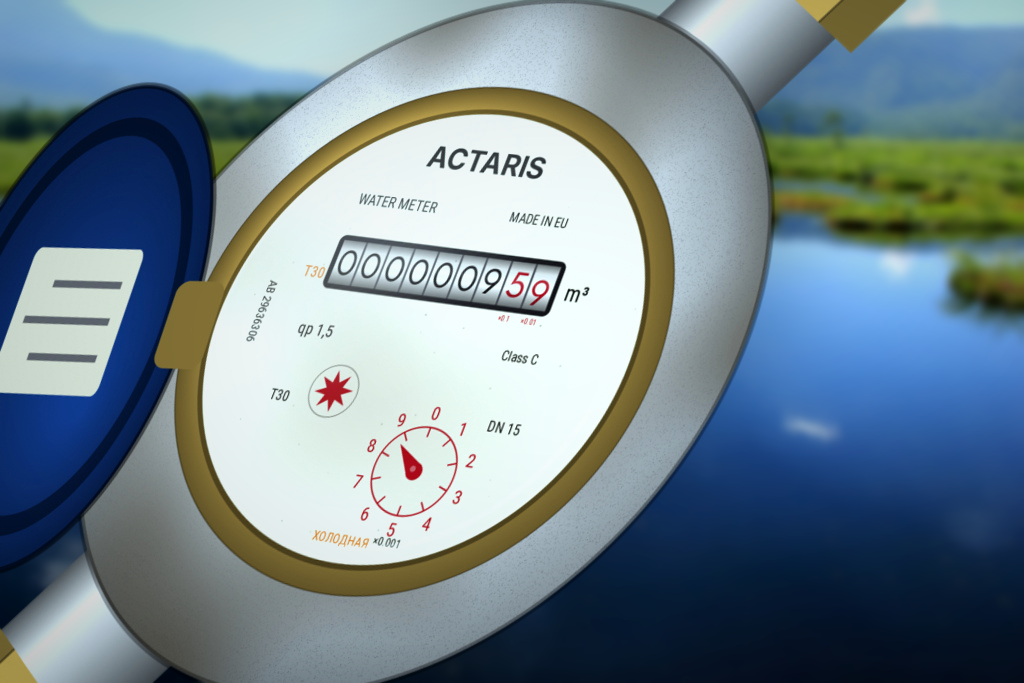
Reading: value=9.588 unit=m³
